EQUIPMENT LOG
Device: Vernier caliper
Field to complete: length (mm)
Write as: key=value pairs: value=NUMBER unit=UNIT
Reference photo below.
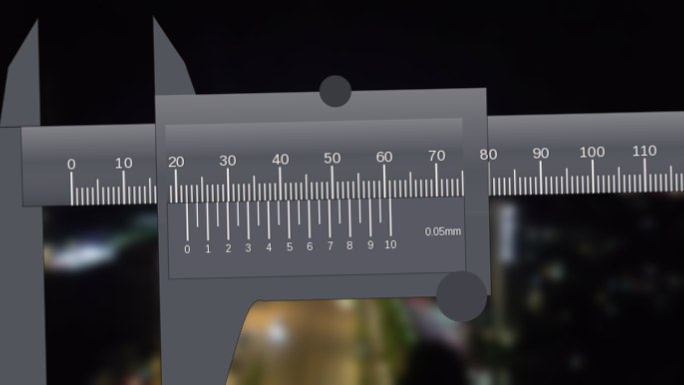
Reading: value=22.0 unit=mm
